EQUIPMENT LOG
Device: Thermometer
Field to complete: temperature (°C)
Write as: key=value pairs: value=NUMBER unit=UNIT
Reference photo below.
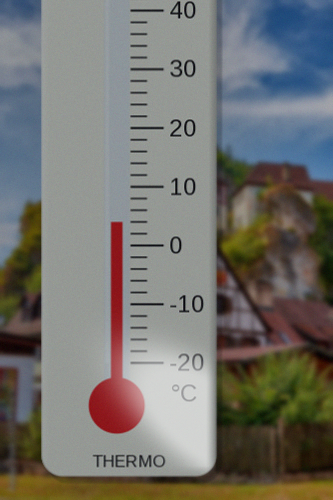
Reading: value=4 unit=°C
